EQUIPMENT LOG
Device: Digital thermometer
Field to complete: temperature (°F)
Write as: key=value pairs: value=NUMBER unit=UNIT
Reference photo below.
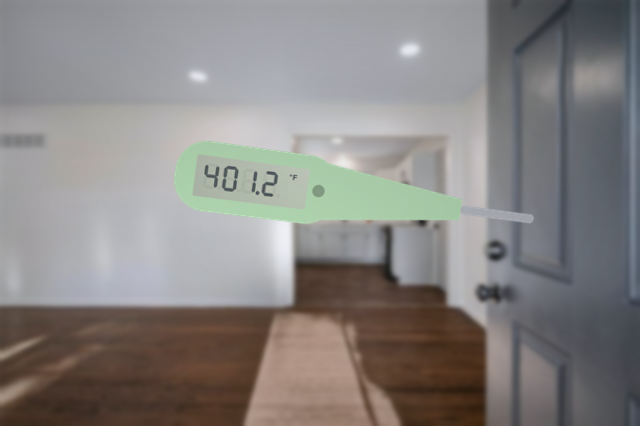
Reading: value=401.2 unit=°F
